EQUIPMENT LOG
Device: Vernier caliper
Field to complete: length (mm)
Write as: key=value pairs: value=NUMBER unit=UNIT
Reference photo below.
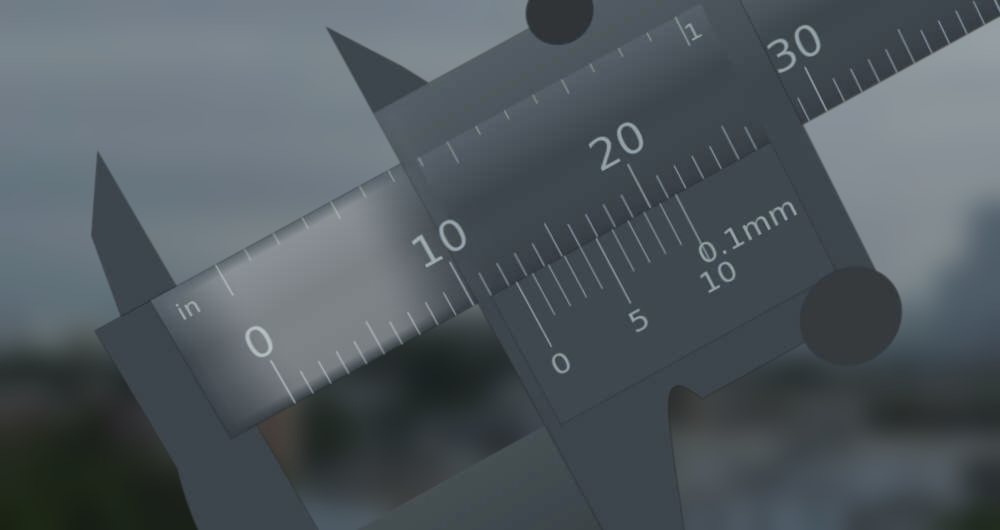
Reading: value=12.4 unit=mm
